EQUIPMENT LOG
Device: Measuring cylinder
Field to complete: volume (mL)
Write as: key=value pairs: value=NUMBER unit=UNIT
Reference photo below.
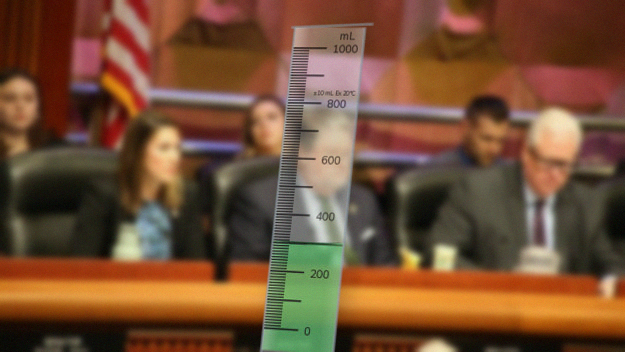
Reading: value=300 unit=mL
